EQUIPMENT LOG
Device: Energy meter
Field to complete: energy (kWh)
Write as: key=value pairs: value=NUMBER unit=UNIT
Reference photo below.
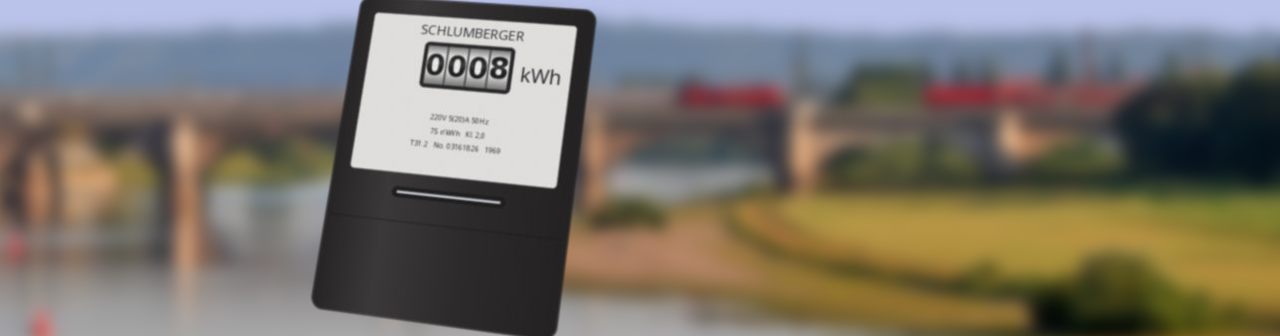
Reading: value=8 unit=kWh
